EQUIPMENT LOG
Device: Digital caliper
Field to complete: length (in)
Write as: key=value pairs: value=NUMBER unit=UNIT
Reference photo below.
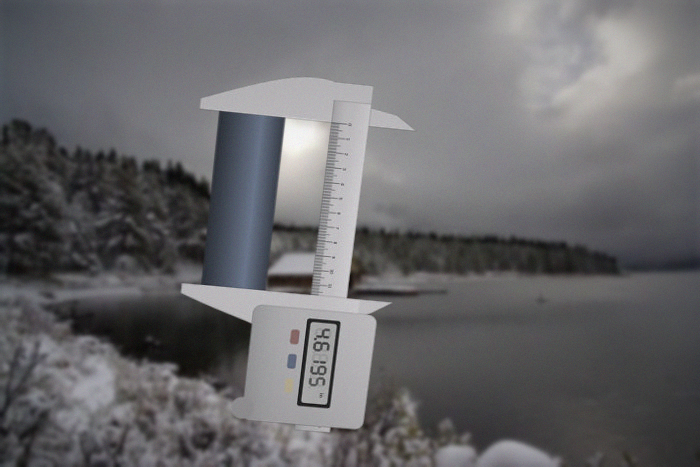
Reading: value=4.6195 unit=in
